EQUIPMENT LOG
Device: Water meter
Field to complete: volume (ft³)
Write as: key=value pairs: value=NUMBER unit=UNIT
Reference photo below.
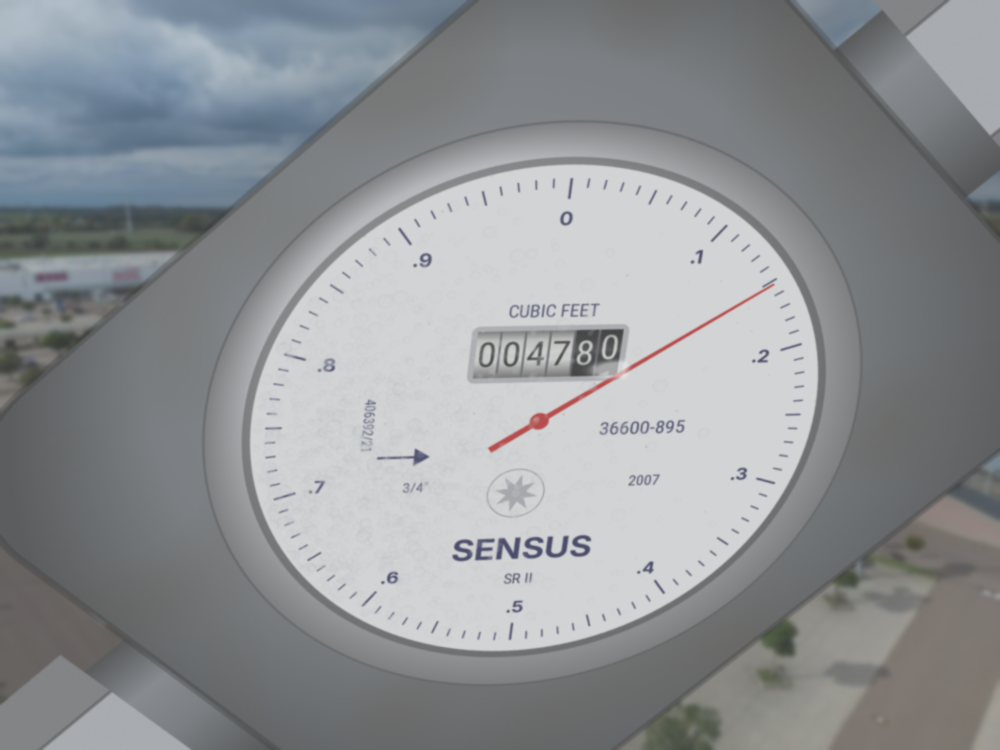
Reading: value=4780.15 unit=ft³
